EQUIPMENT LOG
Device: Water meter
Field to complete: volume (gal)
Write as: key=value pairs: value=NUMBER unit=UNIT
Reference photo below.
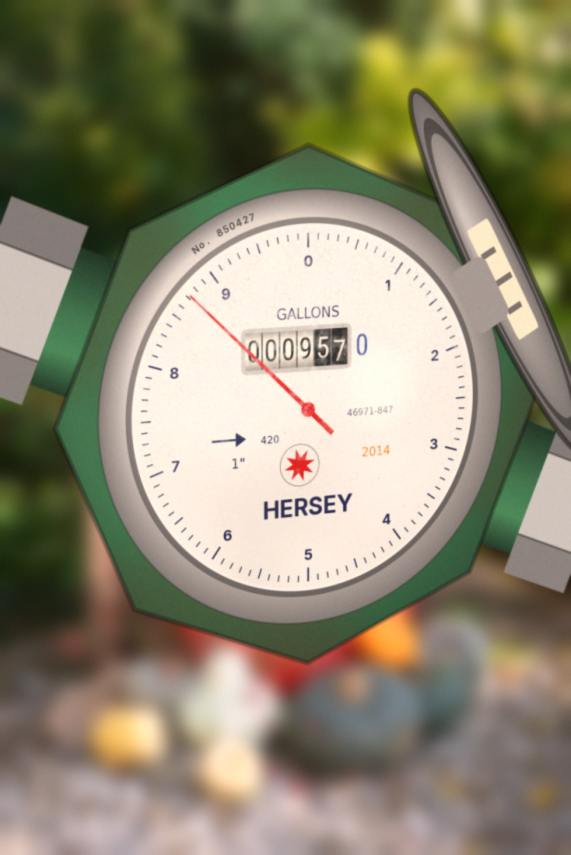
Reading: value=9568.7 unit=gal
